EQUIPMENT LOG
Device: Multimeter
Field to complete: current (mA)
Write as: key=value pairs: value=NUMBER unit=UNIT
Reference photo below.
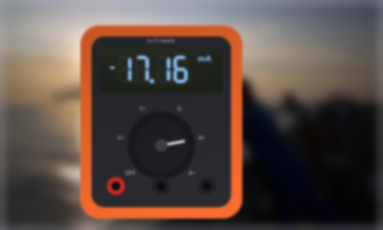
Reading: value=-17.16 unit=mA
